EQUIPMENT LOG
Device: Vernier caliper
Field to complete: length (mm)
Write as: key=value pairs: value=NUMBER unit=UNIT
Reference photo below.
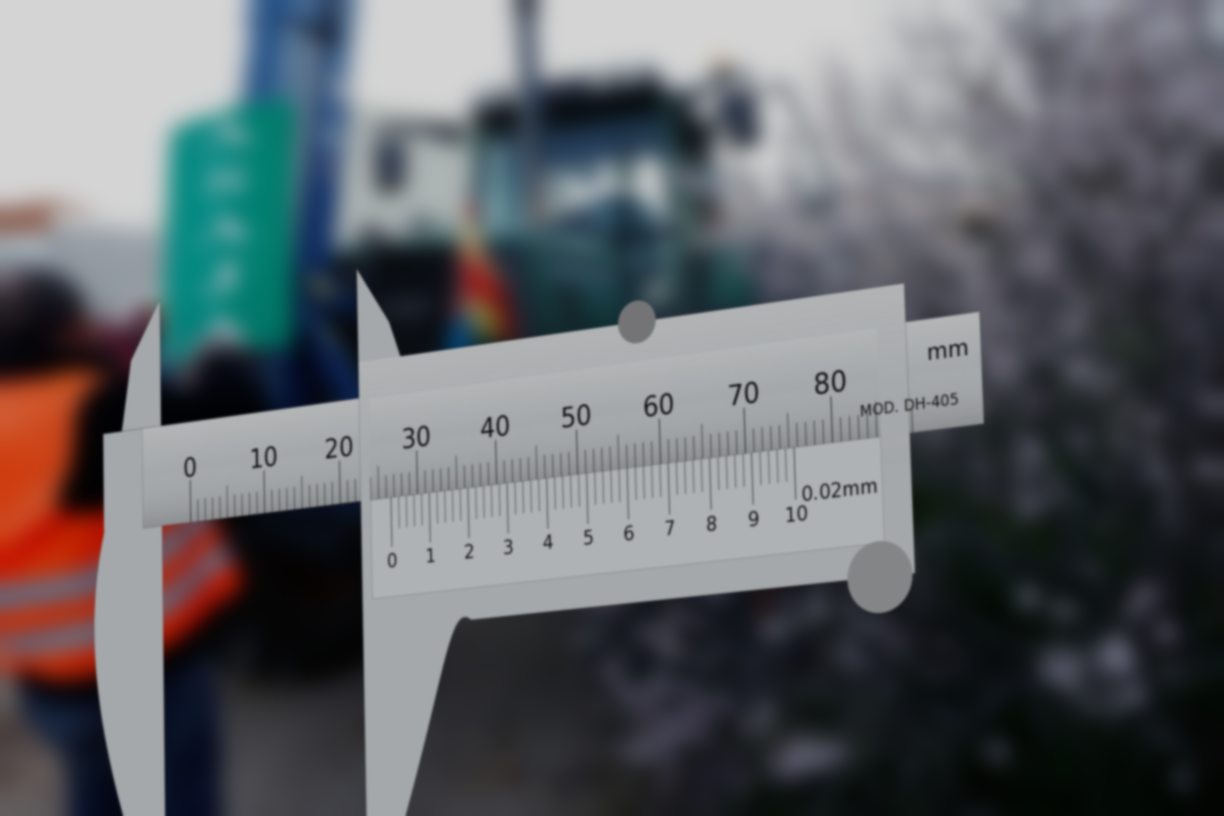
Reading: value=26.6 unit=mm
